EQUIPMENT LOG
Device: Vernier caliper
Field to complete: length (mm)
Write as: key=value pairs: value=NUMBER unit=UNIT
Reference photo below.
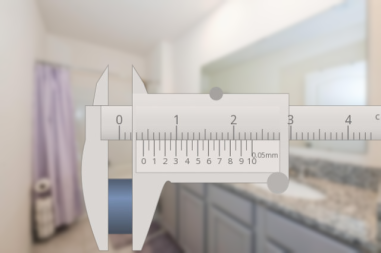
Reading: value=4.2 unit=mm
